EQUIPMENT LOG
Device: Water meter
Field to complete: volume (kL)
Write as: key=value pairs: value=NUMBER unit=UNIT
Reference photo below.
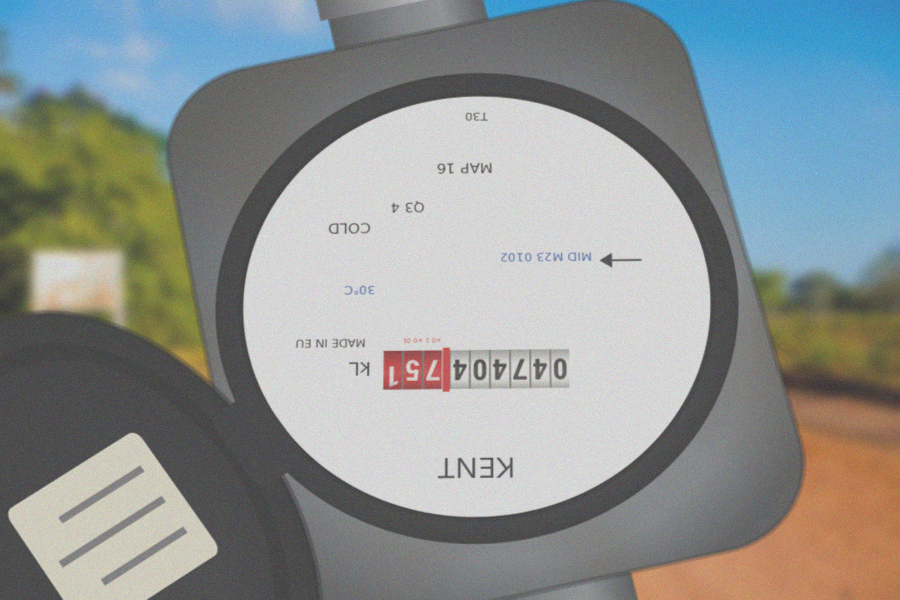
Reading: value=47404.751 unit=kL
